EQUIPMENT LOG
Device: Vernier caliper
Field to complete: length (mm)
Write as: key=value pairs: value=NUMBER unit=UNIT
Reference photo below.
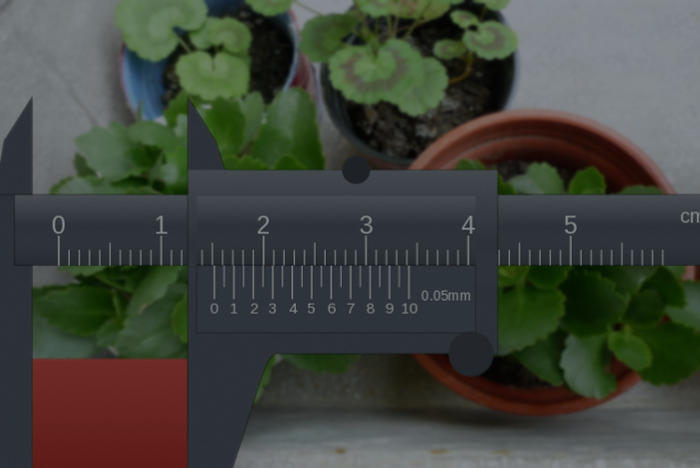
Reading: value=15.2 unit=mm
